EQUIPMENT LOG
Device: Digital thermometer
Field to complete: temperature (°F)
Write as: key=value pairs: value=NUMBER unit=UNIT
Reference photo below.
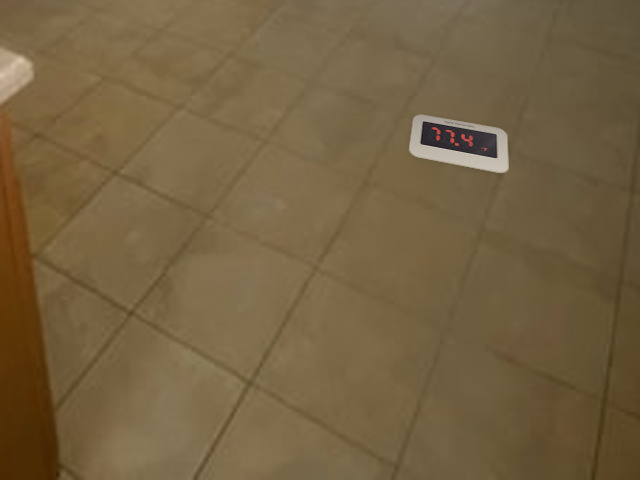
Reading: value=77.4 unit=°F
